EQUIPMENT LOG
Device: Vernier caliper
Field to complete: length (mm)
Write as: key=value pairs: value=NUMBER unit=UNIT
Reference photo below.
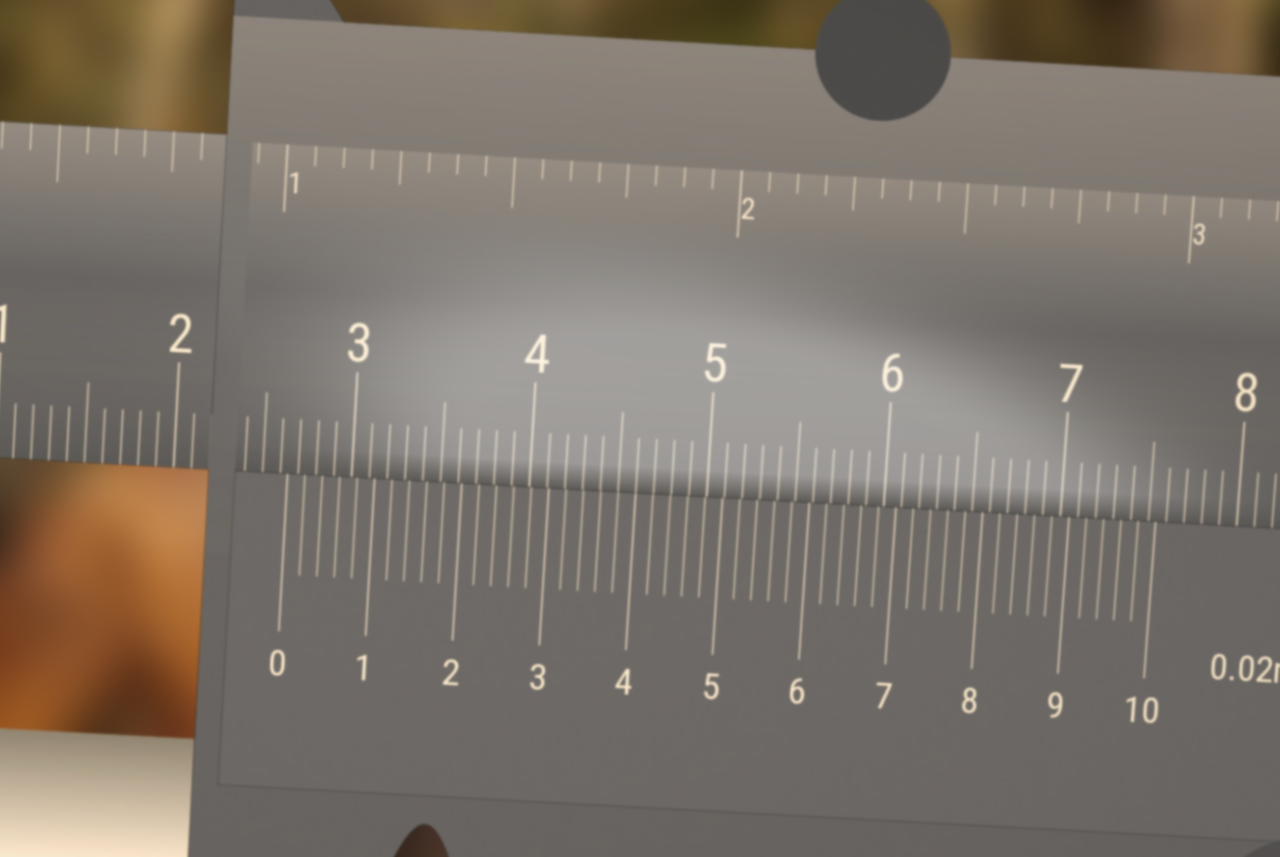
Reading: value=26.4 unit=mm
